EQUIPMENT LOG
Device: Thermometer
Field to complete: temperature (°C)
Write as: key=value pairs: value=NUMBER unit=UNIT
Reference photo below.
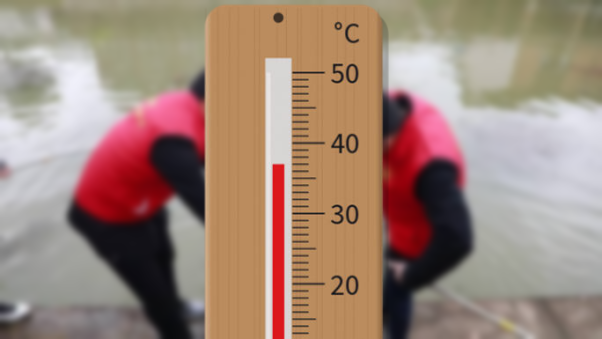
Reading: value=37 unit=°C
